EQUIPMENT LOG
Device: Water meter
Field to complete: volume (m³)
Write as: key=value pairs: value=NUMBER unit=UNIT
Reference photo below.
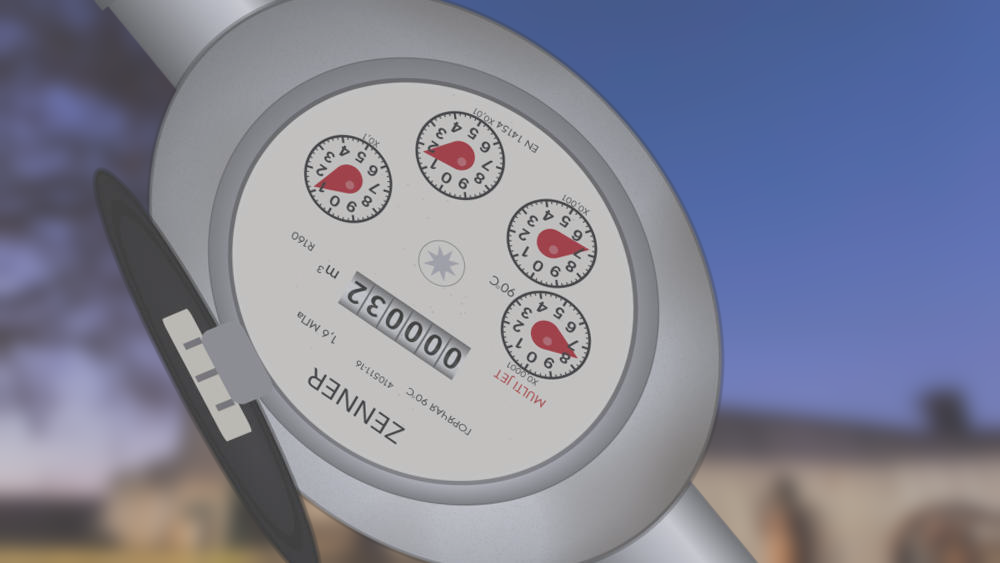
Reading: value=32.1167 unit=m³
